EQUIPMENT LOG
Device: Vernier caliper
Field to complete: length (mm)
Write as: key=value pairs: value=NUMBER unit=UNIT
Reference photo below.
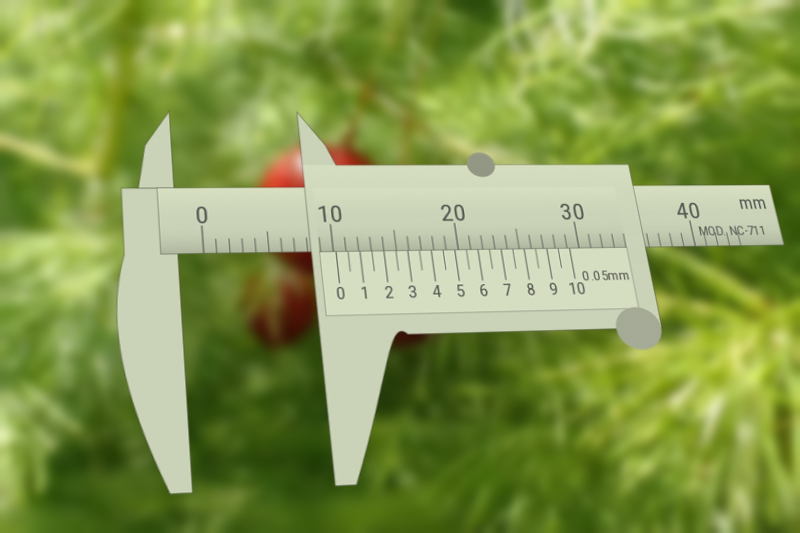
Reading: value=10.2 unit=mm
